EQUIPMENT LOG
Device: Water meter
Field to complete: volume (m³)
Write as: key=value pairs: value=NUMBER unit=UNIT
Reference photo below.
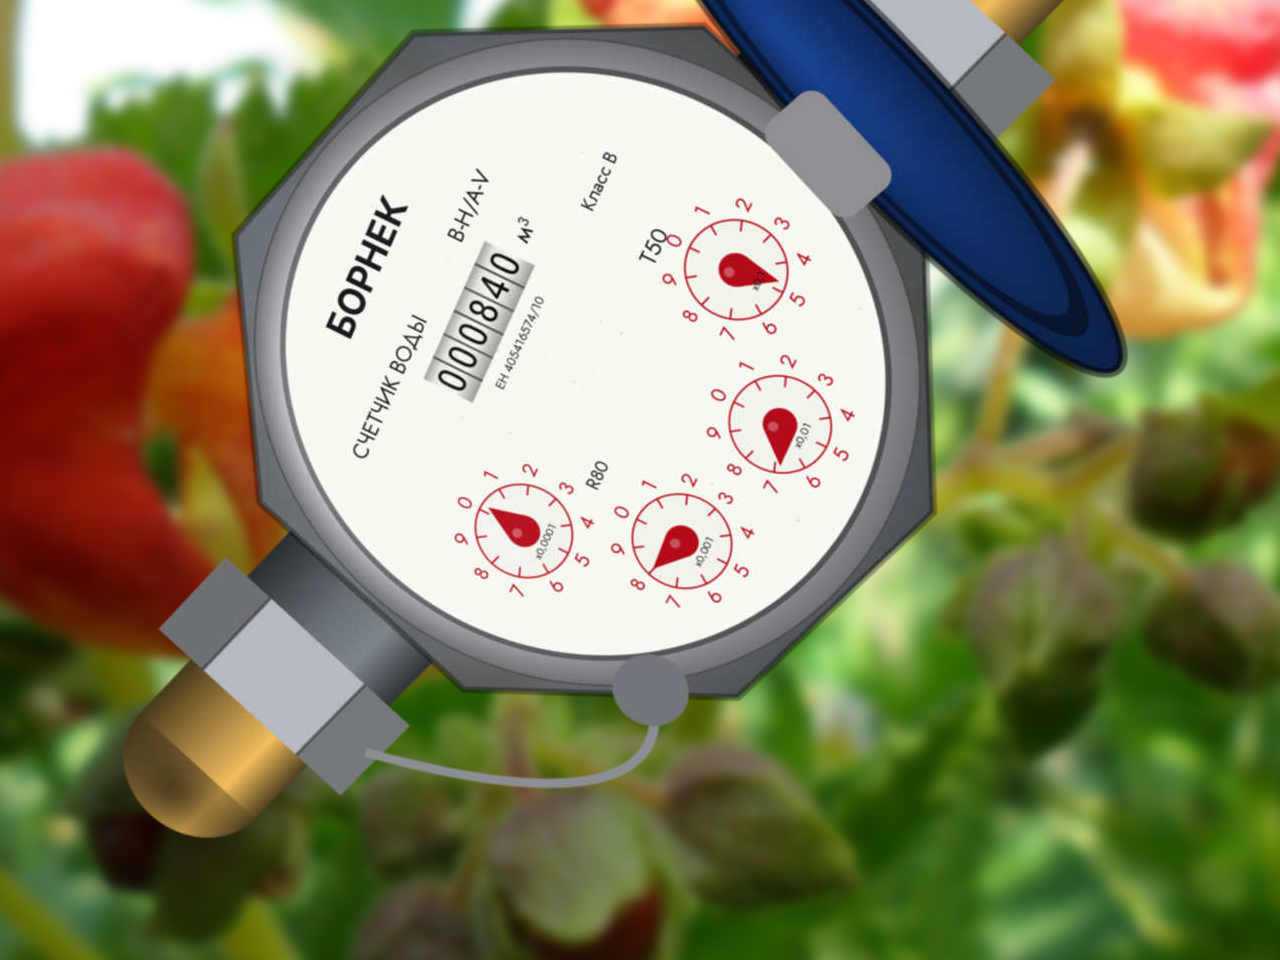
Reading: value=840.4680 unit=m³
